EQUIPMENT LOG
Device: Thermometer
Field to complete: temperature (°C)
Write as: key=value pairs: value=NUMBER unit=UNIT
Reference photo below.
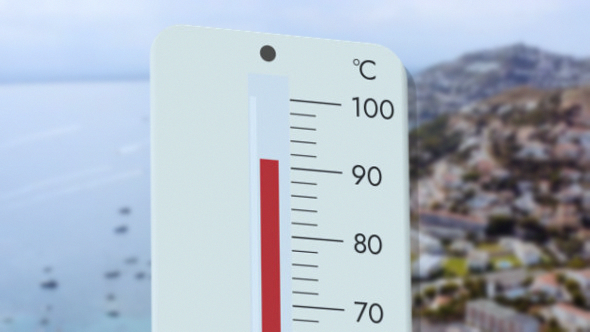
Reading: value=91 unit=°C
